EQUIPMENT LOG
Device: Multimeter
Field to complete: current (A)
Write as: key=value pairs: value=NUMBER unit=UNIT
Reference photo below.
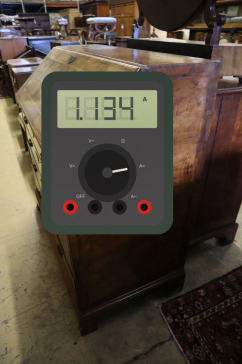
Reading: value=1.134 unit=A
